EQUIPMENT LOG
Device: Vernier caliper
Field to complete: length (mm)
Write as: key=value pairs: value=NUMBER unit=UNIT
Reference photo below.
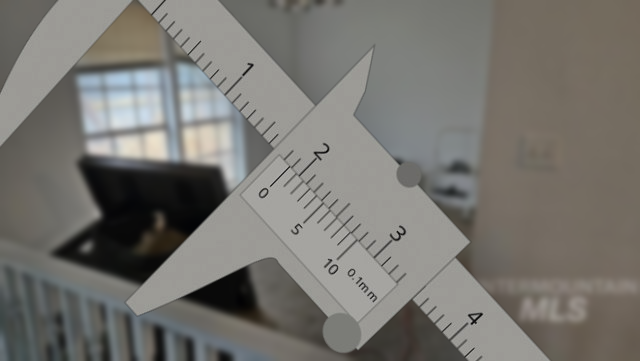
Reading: value=18.8 unit=mm
